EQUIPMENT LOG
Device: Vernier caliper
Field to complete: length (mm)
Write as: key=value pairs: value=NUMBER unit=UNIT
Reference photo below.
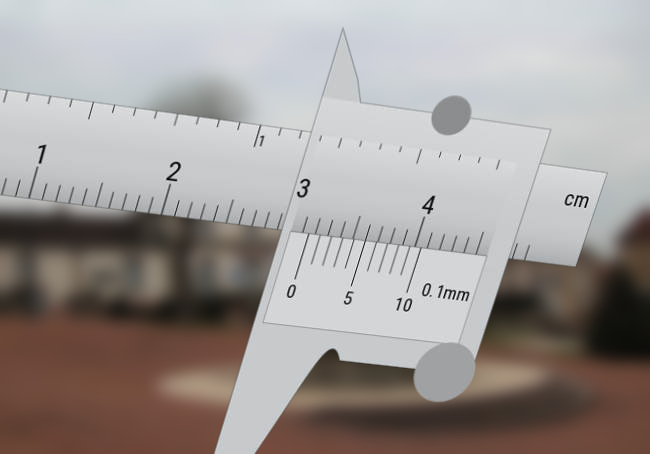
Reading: value=31.5 unit=mm
